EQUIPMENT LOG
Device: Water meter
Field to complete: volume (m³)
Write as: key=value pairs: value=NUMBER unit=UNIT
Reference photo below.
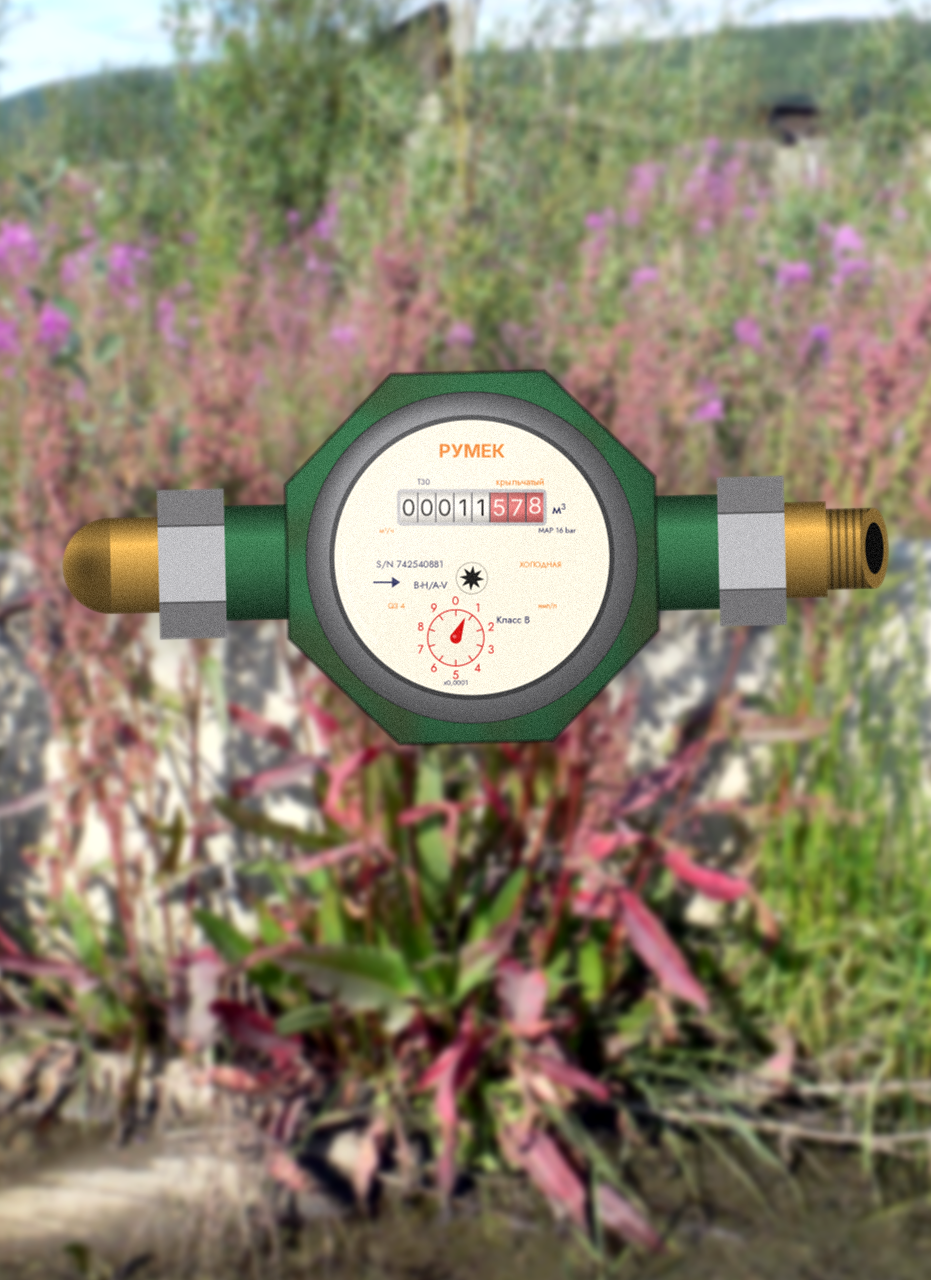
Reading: value=11.5780 unit=m³
